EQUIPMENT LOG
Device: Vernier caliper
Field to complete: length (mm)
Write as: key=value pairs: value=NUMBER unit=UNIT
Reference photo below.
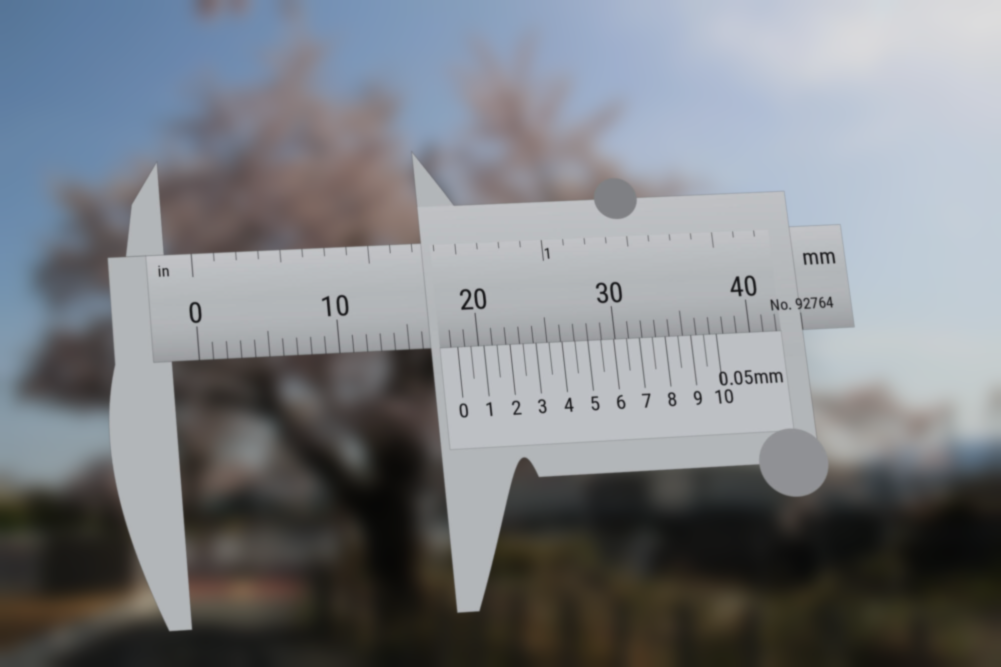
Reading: value=18.5 unit=mm
